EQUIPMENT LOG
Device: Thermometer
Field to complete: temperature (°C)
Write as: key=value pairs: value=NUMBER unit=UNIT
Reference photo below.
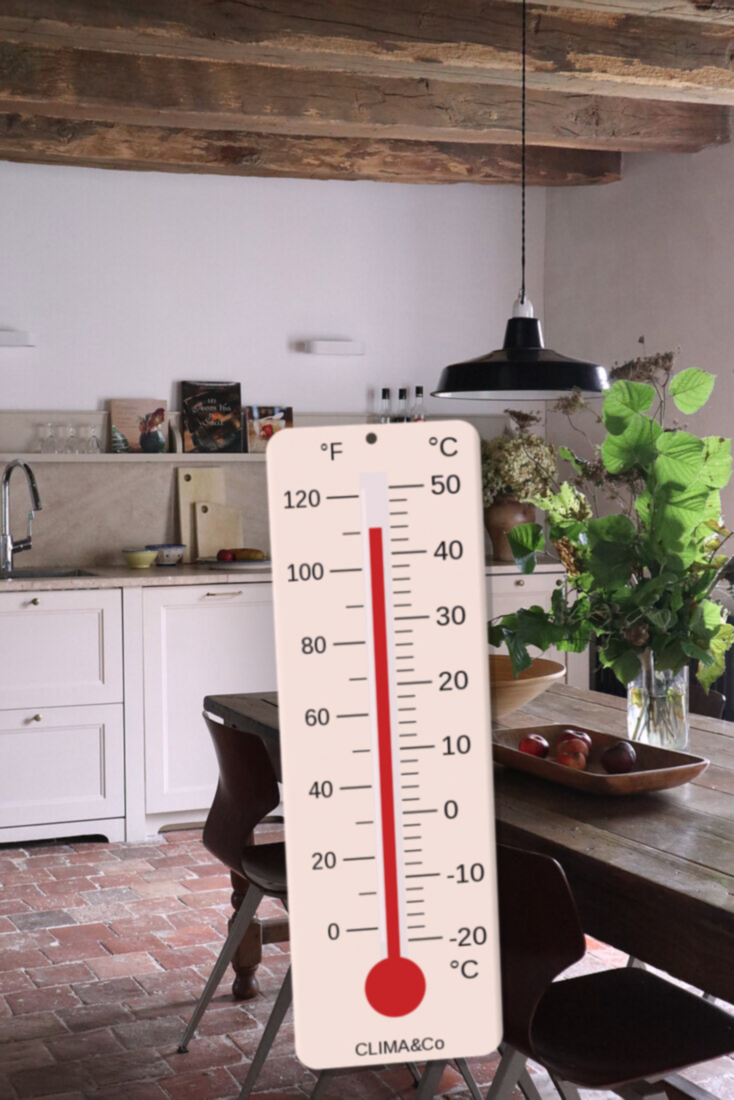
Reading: value=44 unit=°C
